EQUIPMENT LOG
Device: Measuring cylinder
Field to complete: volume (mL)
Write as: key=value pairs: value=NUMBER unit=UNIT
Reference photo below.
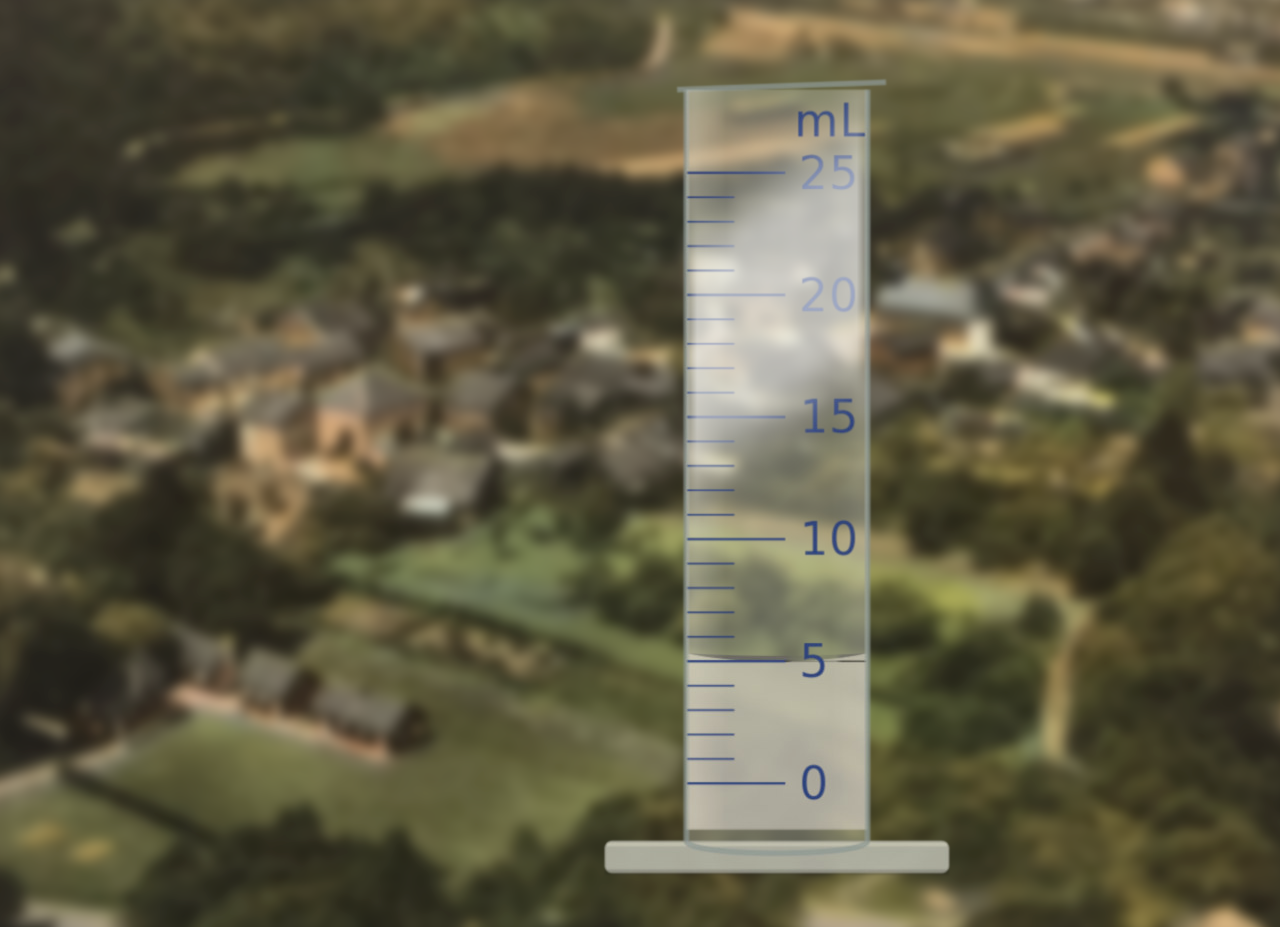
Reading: value=5 unit=mL
